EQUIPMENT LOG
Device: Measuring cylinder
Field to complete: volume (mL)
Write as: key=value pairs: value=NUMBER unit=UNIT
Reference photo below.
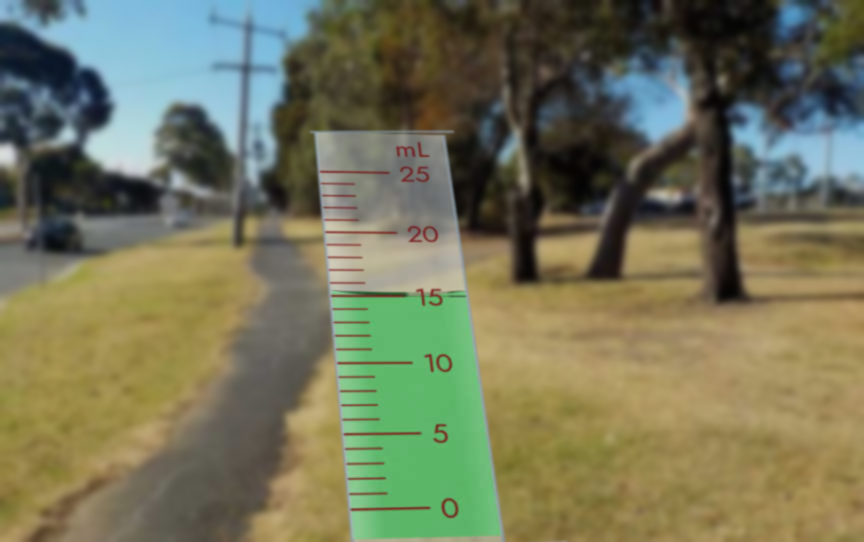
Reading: value=15 unit=mL
